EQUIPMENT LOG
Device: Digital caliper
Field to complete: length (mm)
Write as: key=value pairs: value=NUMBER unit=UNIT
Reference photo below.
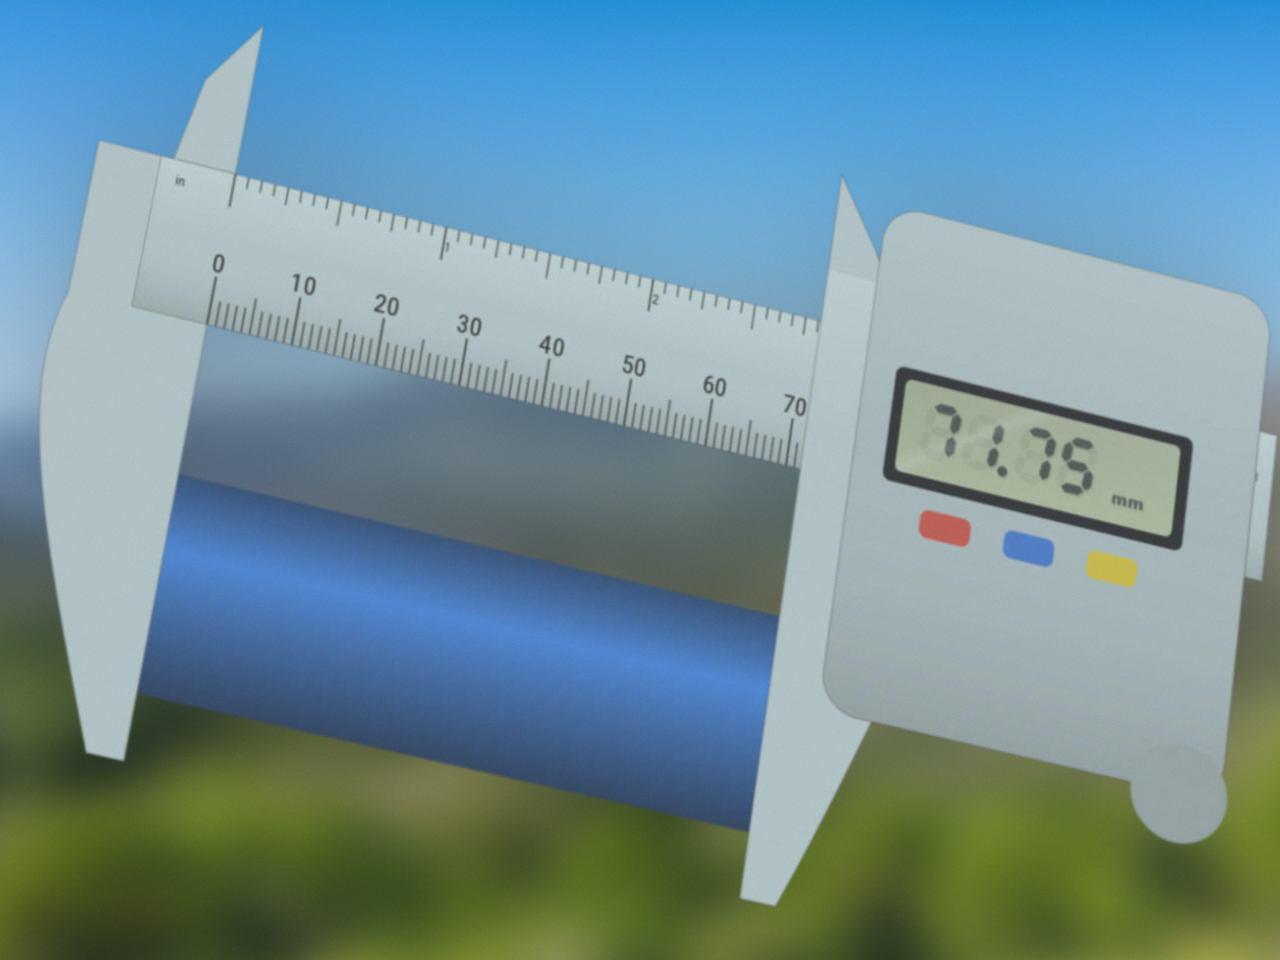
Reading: value=71.75 unit=mm
